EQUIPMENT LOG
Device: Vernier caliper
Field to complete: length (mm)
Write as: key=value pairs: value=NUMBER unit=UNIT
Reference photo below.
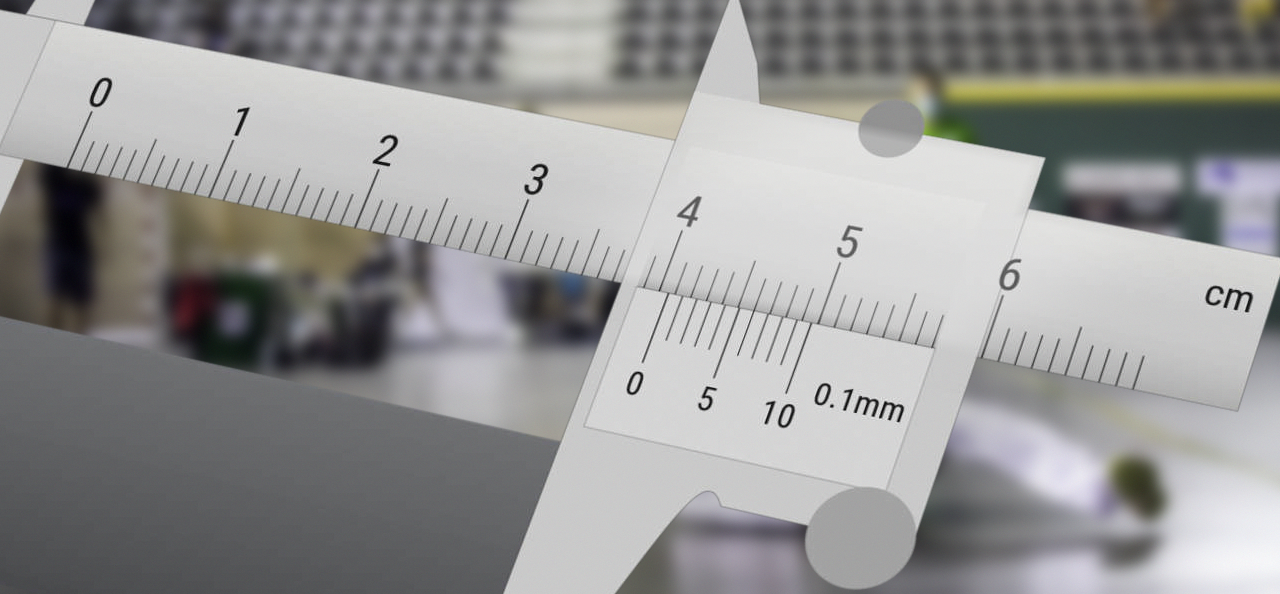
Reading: value=40.6 unit=mm
